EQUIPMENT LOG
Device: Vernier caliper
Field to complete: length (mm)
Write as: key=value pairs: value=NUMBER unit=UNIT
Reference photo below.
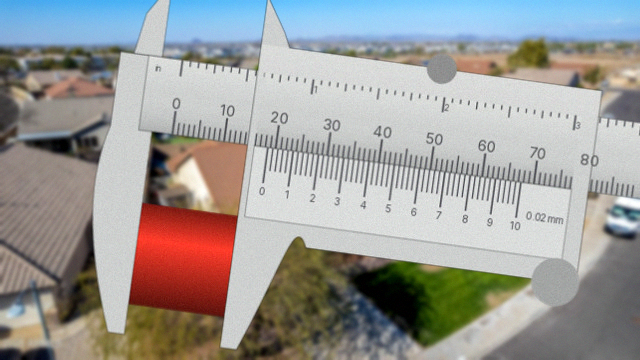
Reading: value=18.5 unit=mm
